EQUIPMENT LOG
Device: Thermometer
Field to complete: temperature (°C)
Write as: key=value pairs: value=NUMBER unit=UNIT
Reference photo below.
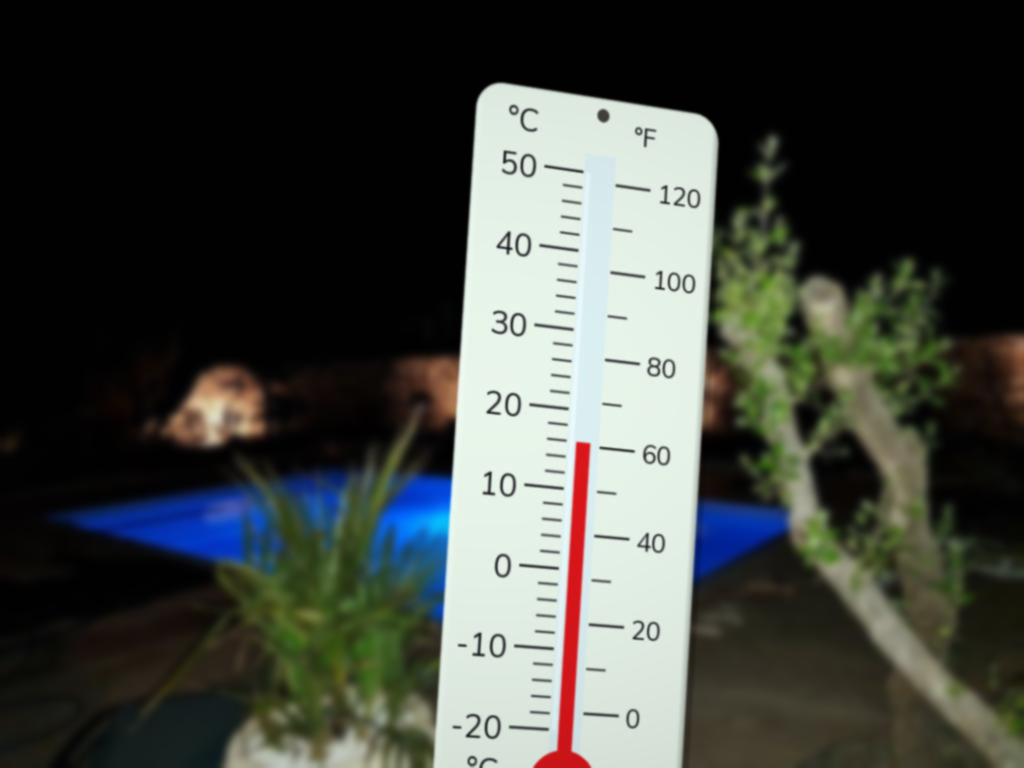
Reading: value=16 unit=°C
